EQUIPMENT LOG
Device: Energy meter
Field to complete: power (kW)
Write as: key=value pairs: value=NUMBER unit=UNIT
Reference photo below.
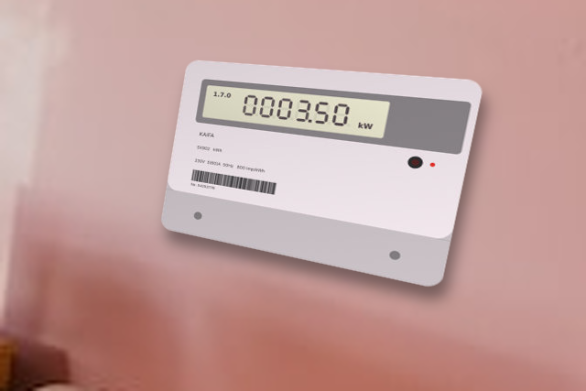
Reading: value=3.50 unit=kW
